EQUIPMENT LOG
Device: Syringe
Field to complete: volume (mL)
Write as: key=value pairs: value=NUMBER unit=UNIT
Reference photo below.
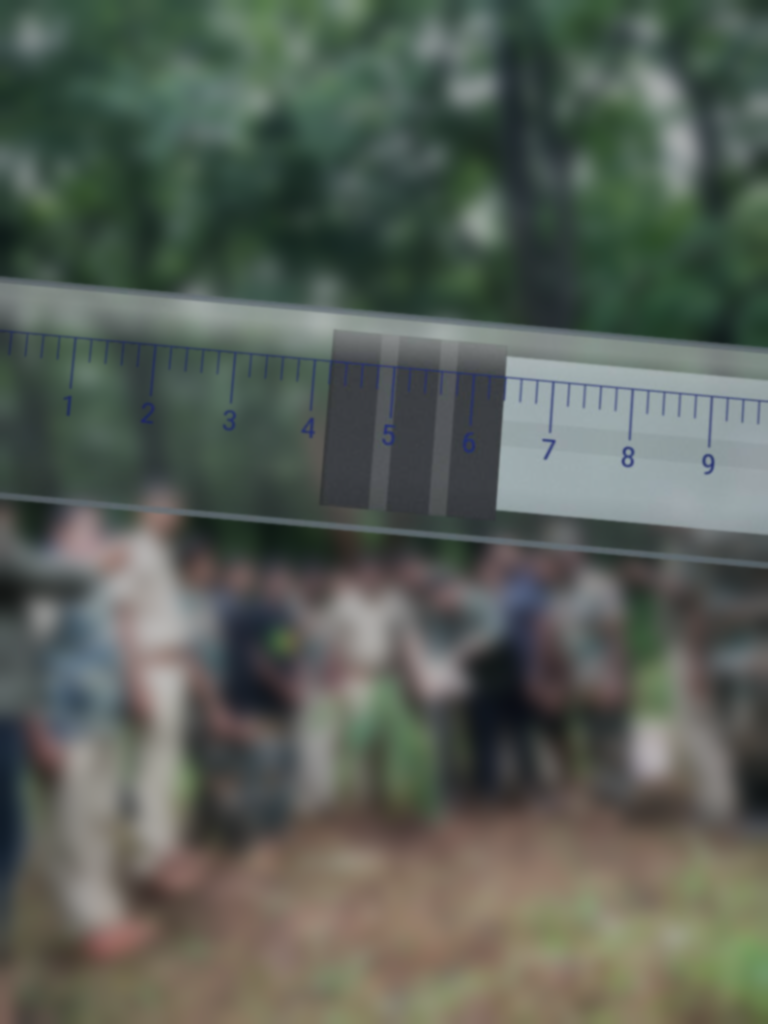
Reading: value=4.2 unit=mL
